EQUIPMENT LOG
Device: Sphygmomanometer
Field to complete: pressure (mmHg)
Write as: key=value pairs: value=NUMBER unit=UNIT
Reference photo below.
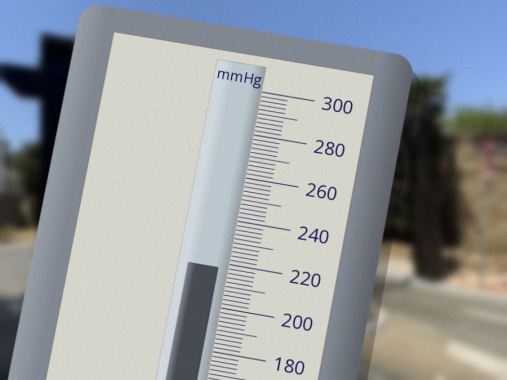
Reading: value=218 unit=mmHg
